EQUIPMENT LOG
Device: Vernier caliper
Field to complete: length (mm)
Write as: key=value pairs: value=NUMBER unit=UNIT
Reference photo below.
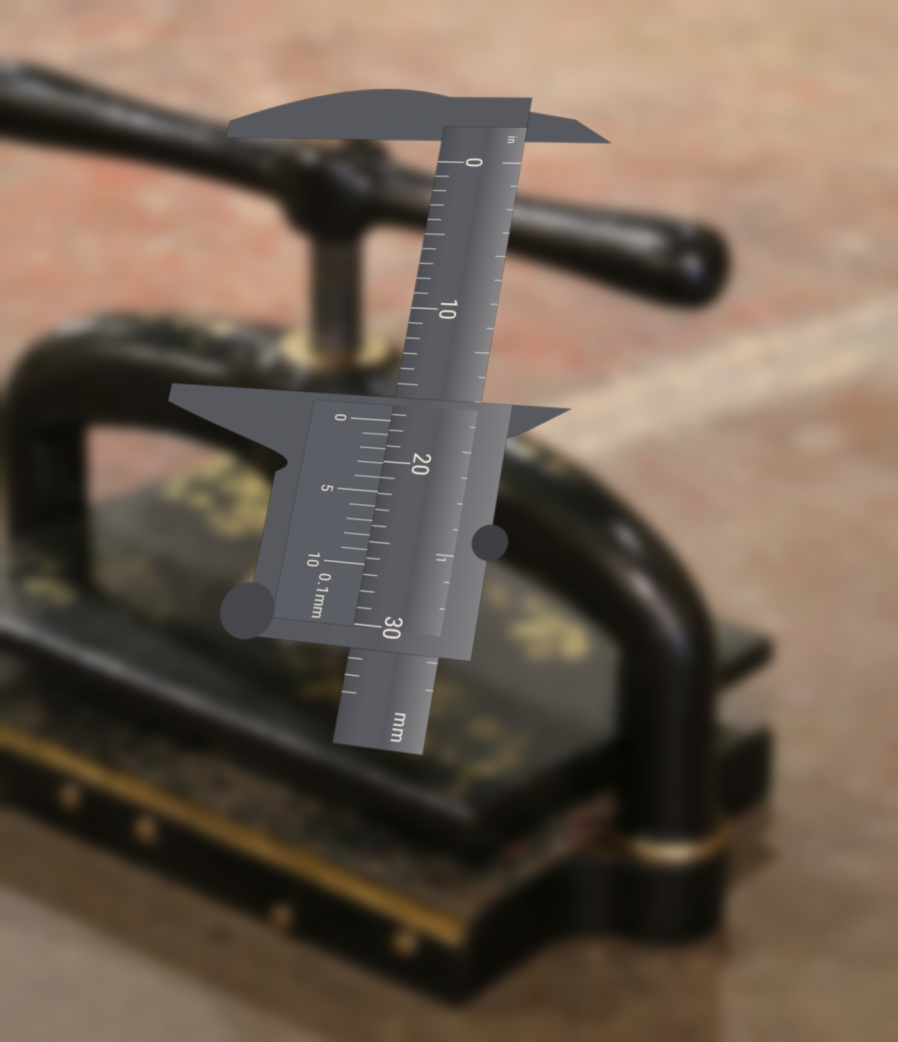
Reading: value=17.4 unit=mm
